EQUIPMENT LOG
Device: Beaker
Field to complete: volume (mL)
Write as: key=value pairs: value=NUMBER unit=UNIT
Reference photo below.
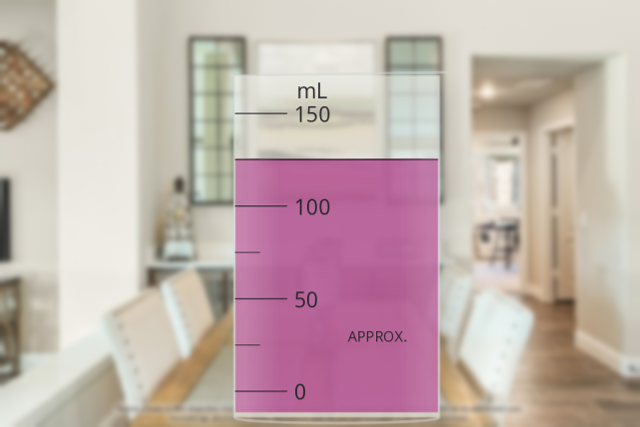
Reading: value=125 unit=mL
